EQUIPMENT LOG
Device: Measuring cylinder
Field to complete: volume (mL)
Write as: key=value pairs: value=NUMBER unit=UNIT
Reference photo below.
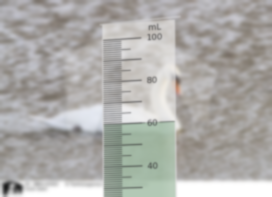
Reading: value=60 unit=mL
